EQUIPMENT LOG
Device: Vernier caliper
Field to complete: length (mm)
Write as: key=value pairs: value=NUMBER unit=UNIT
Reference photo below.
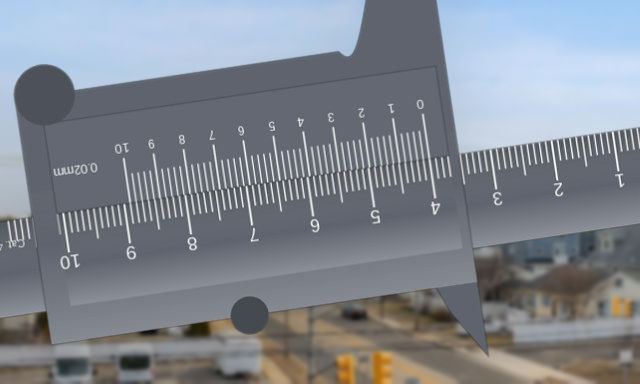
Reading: value=40.0 unit=mm
